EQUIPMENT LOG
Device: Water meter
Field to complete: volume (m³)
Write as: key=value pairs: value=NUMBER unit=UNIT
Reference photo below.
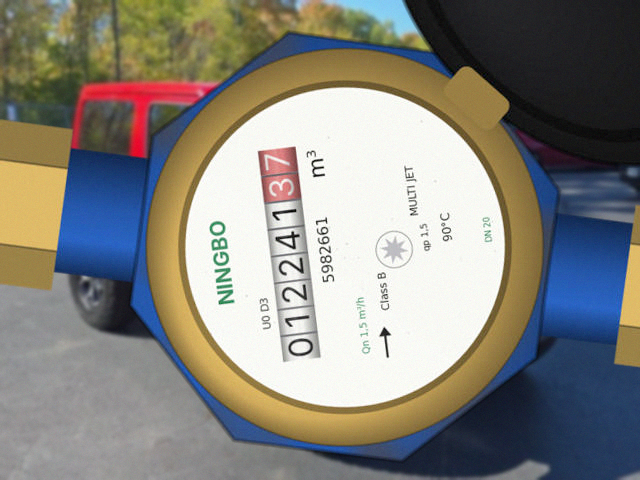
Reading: value=12241.37 unit=m³
